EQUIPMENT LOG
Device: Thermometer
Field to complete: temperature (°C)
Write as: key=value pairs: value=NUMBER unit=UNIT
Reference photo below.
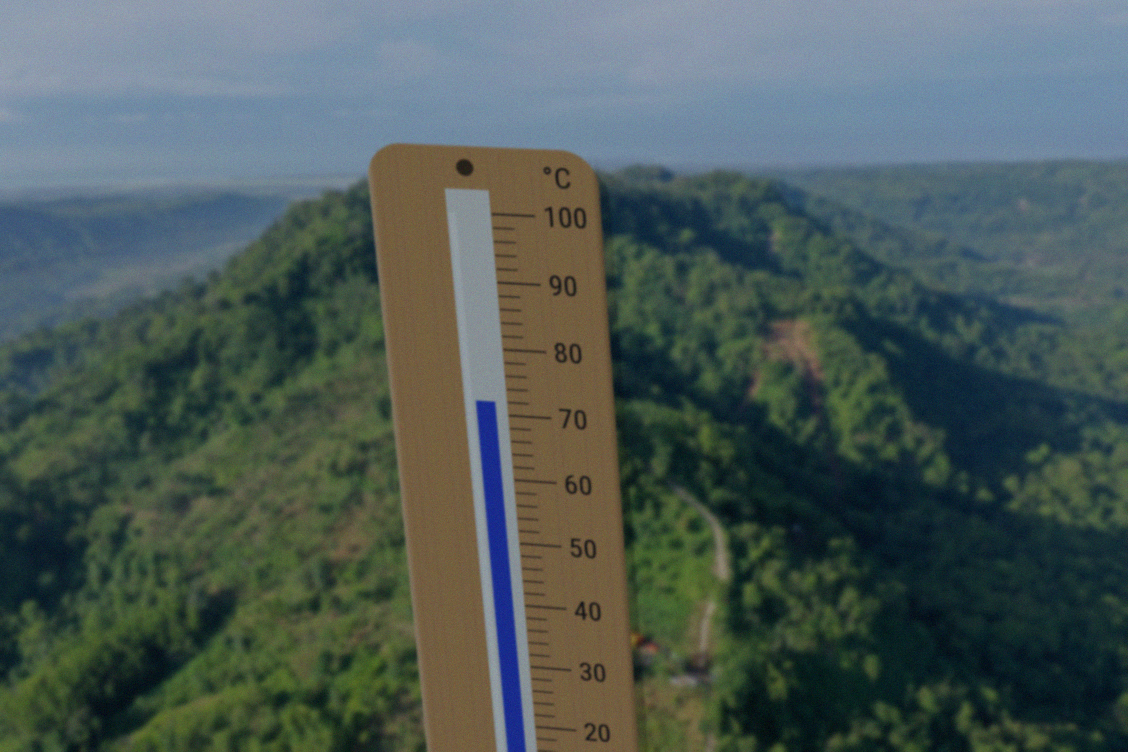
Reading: value=72 unit=°C
